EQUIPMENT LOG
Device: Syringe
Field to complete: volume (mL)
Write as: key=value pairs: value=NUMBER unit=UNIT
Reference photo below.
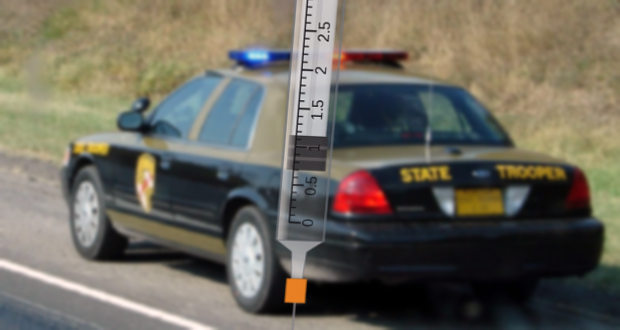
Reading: value=0.7 unit=mL
